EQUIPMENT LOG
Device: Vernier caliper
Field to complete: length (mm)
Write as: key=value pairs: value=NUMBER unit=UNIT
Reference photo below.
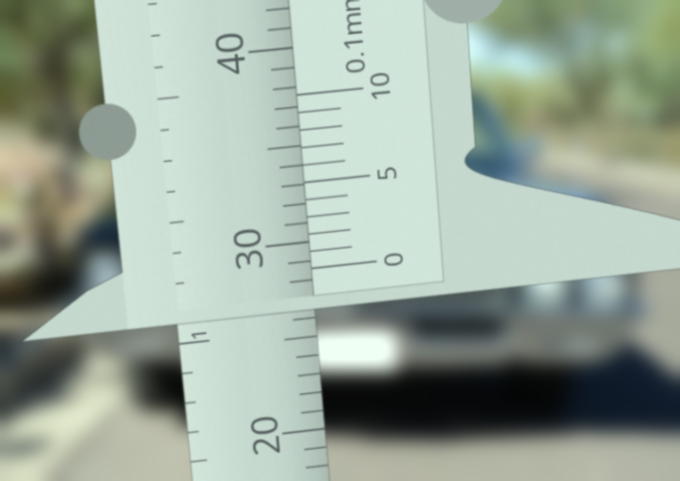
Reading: value=28.6 unit=mm
